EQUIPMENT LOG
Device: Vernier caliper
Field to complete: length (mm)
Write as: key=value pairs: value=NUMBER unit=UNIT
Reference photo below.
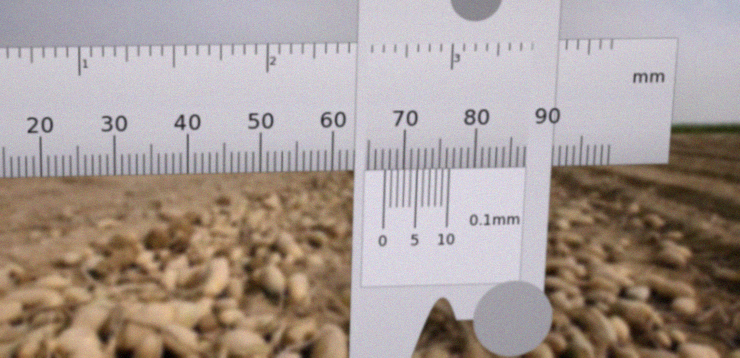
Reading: value=67.4 unit=mm
